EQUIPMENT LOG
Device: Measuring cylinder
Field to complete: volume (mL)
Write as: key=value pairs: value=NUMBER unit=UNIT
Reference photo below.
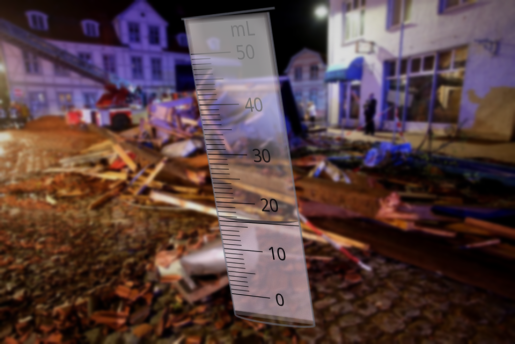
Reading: value=16 unit=mL
